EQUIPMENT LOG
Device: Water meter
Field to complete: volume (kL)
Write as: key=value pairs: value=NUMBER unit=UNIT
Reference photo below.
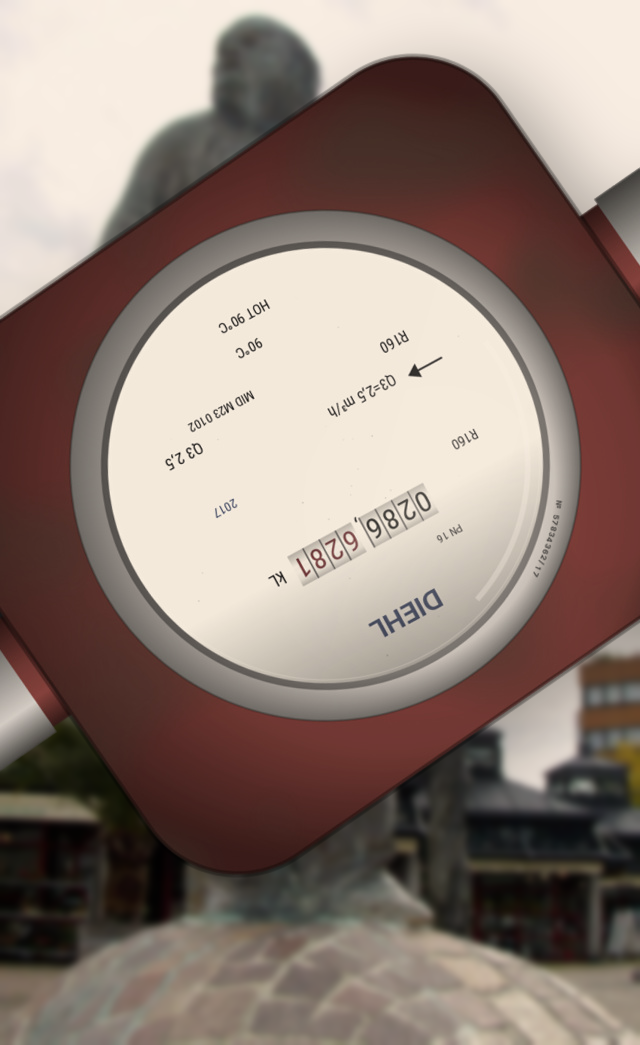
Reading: value=286.6281 unit=kL
